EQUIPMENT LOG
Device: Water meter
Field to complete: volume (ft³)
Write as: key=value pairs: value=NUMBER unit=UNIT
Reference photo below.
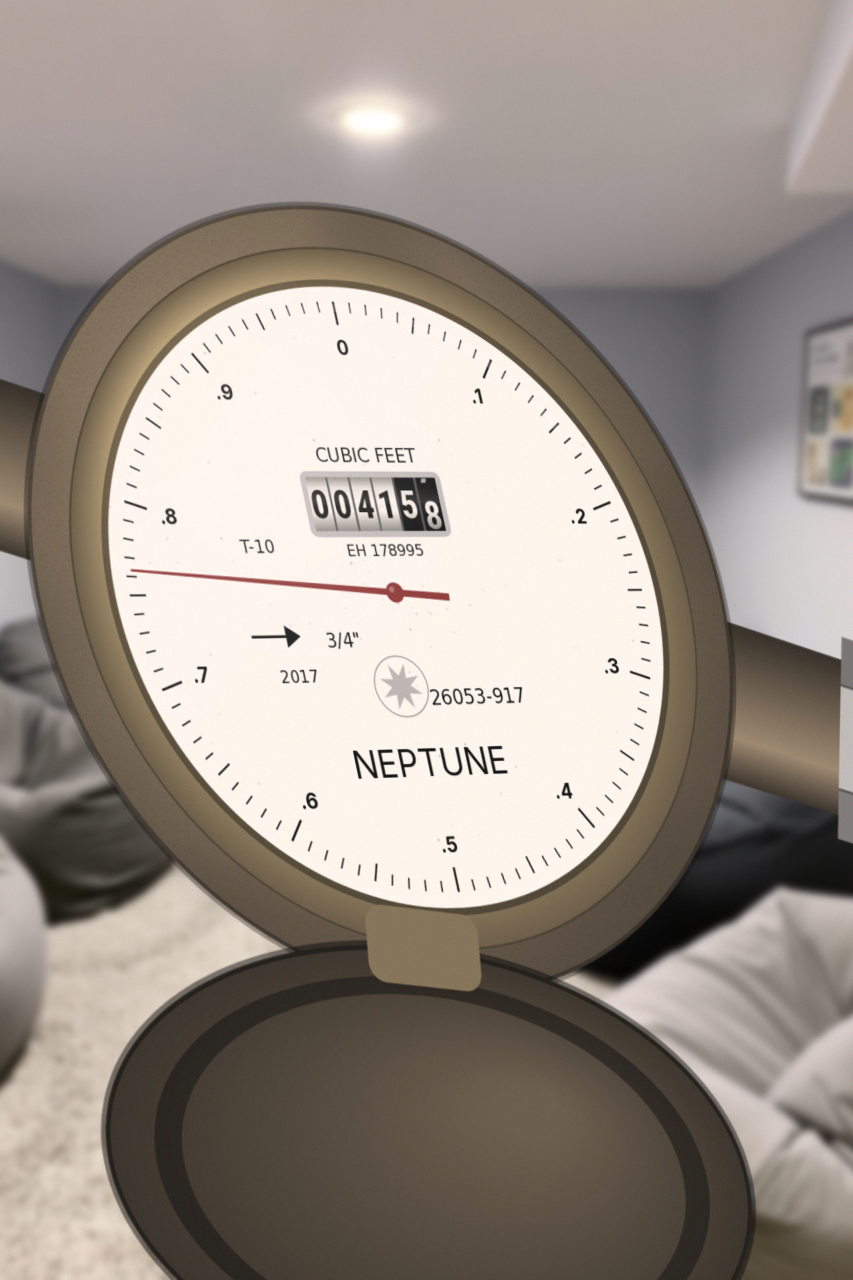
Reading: value=4157.76 unit=ft³
